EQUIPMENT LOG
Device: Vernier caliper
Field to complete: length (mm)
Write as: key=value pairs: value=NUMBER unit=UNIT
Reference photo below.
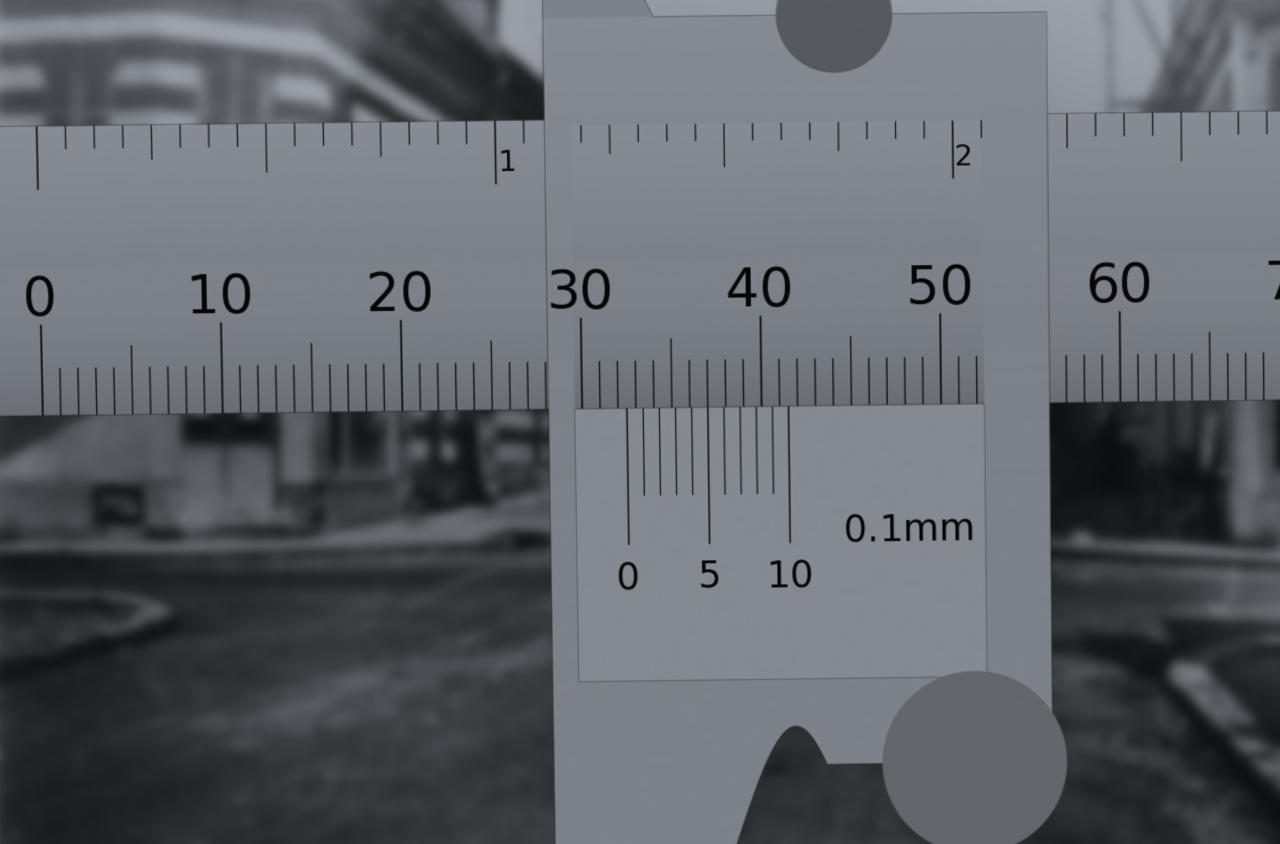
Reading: value=32.5 unit=mm
